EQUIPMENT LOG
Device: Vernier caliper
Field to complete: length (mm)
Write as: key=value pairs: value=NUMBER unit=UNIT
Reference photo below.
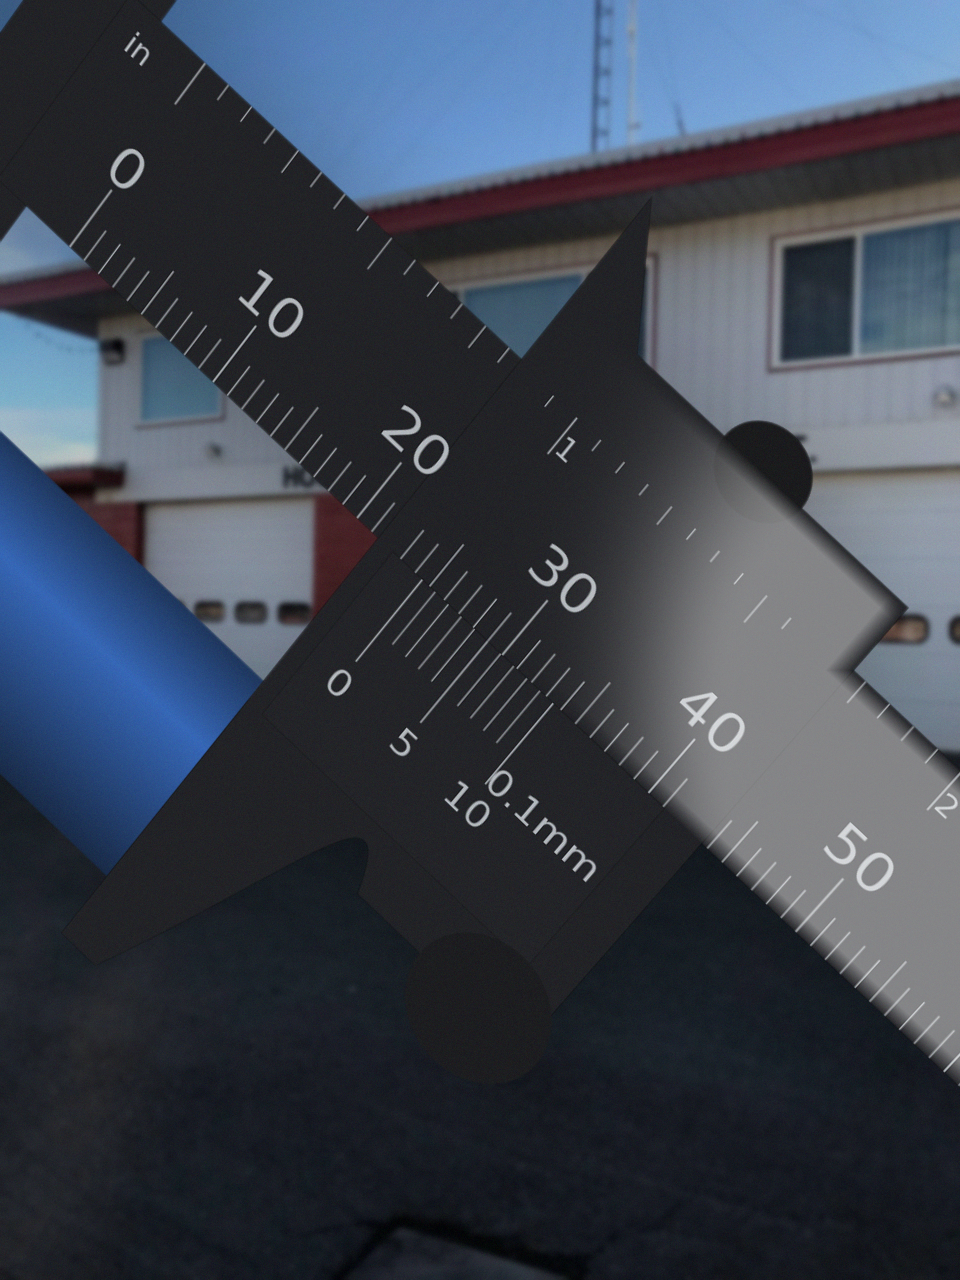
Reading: value=24.5 unit=mm
